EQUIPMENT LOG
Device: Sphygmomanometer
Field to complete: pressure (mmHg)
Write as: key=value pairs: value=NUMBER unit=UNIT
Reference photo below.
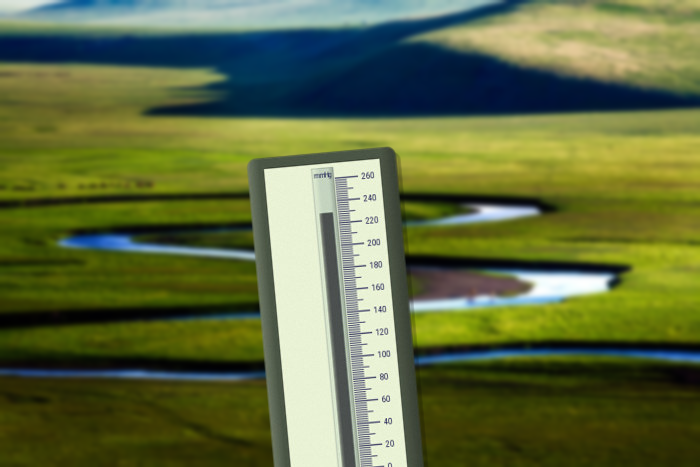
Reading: value=230 unit=mmHg
